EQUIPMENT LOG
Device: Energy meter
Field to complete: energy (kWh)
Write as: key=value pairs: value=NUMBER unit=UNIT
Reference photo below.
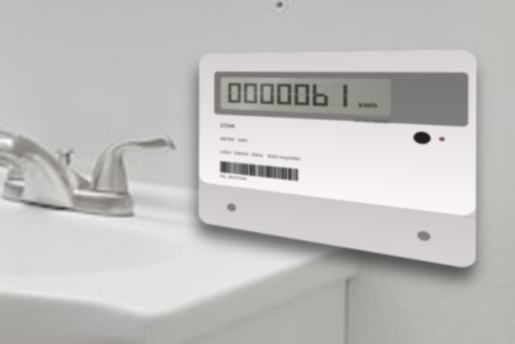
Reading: value=61 unit=kWh
